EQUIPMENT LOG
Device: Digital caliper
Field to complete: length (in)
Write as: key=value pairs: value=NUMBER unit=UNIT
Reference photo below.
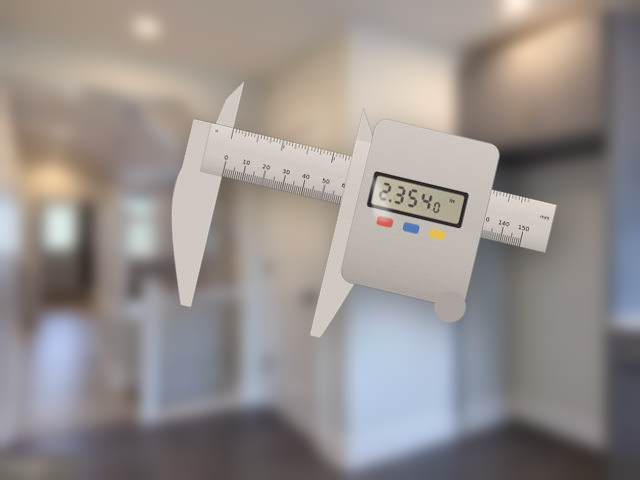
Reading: value=2.3540 unit=in
